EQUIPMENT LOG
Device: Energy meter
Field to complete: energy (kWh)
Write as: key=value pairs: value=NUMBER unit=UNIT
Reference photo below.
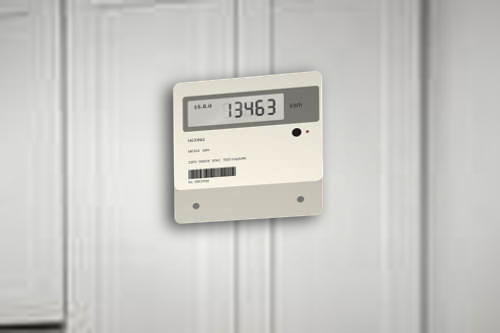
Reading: value=13463 unit=kWh
